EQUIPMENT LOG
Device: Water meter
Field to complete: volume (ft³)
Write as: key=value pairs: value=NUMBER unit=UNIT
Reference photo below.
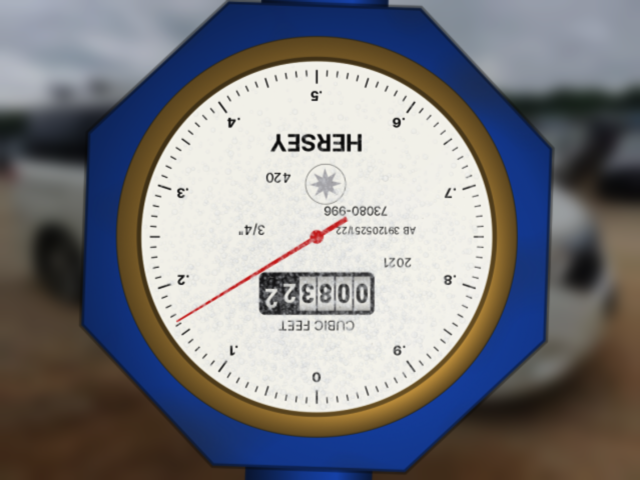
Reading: value=8322.16 unit=ft³
